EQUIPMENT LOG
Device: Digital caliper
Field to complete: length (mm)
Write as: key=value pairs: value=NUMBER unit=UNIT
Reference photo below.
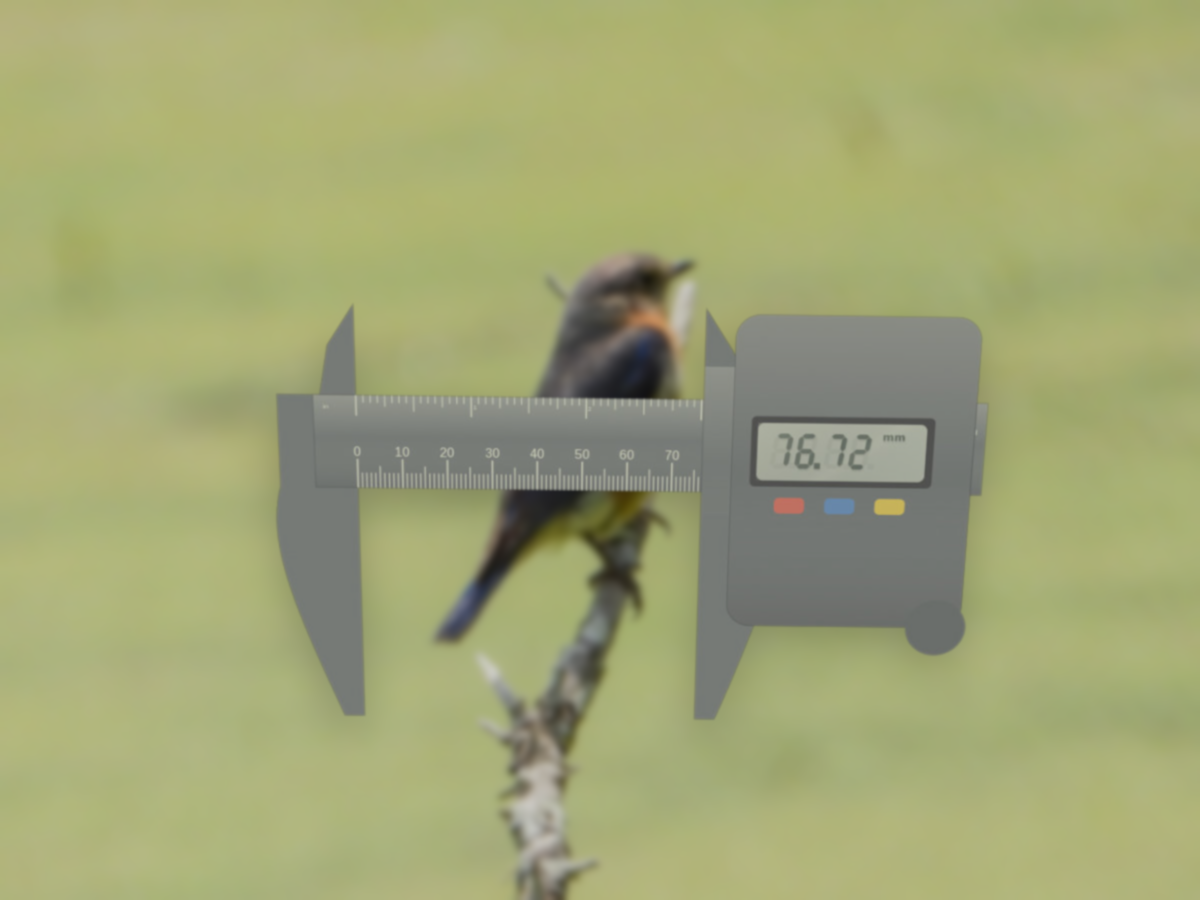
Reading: value=76.72 unit=mm
